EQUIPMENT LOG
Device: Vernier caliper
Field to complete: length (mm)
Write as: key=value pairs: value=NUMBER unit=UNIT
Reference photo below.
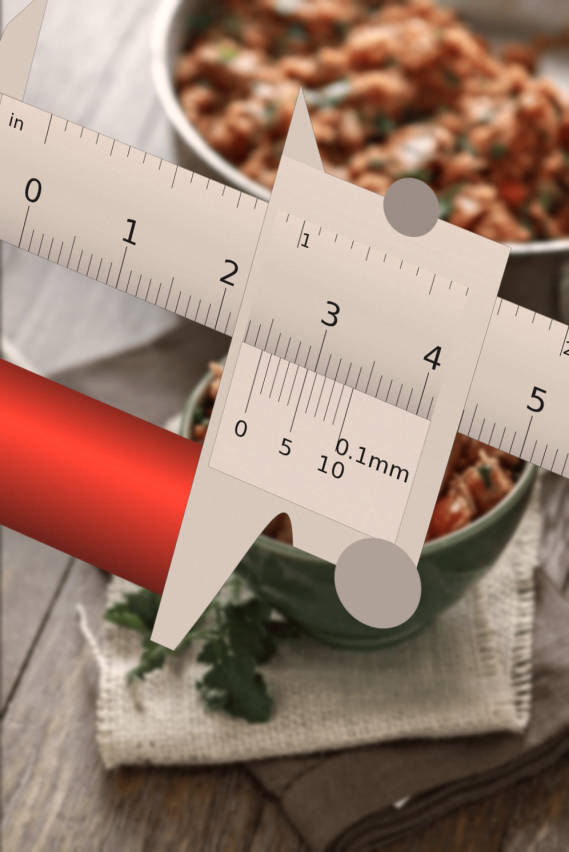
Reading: value=24.8 unit=mm
